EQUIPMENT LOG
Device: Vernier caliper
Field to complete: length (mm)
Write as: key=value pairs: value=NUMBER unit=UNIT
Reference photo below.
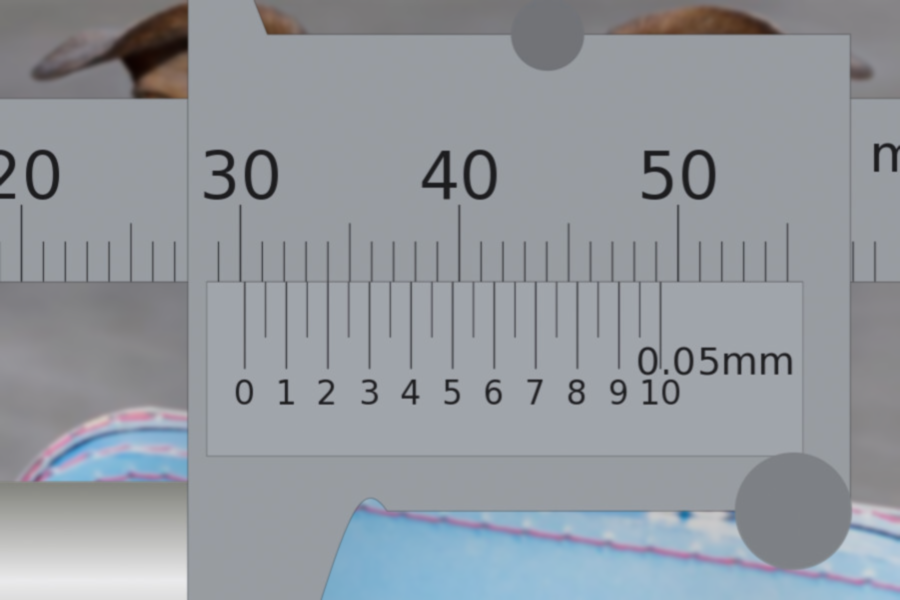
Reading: value=30.2 unit=mm
